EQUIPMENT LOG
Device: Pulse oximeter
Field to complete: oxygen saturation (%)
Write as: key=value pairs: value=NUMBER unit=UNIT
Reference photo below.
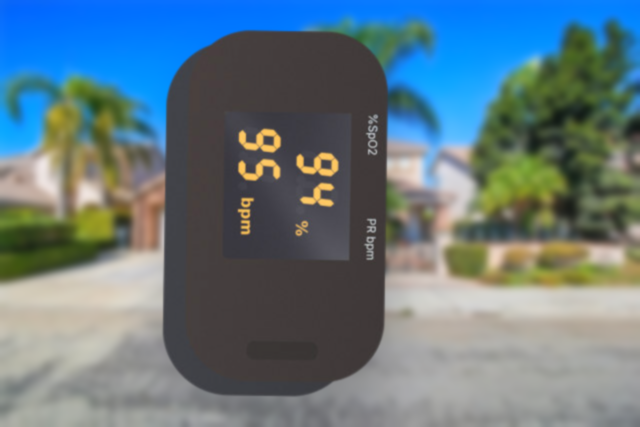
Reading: value=94 unit=%
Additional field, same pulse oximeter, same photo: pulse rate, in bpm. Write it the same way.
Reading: value=95 unit=bpm
